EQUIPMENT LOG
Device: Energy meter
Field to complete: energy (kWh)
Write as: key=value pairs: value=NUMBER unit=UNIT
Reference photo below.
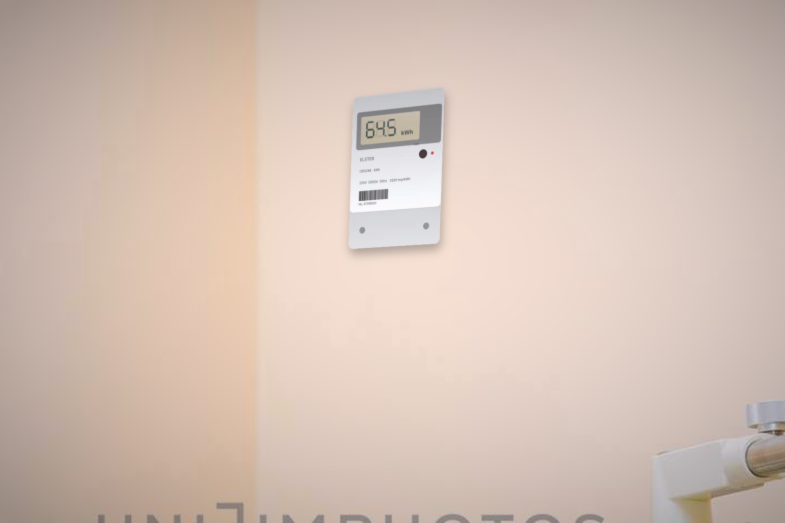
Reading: value=64.5 unit=kWh
